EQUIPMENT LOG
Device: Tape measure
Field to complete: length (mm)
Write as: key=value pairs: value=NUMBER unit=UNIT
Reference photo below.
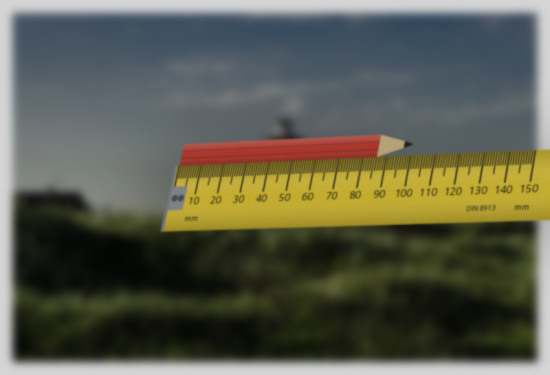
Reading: value=100 unit=mm
